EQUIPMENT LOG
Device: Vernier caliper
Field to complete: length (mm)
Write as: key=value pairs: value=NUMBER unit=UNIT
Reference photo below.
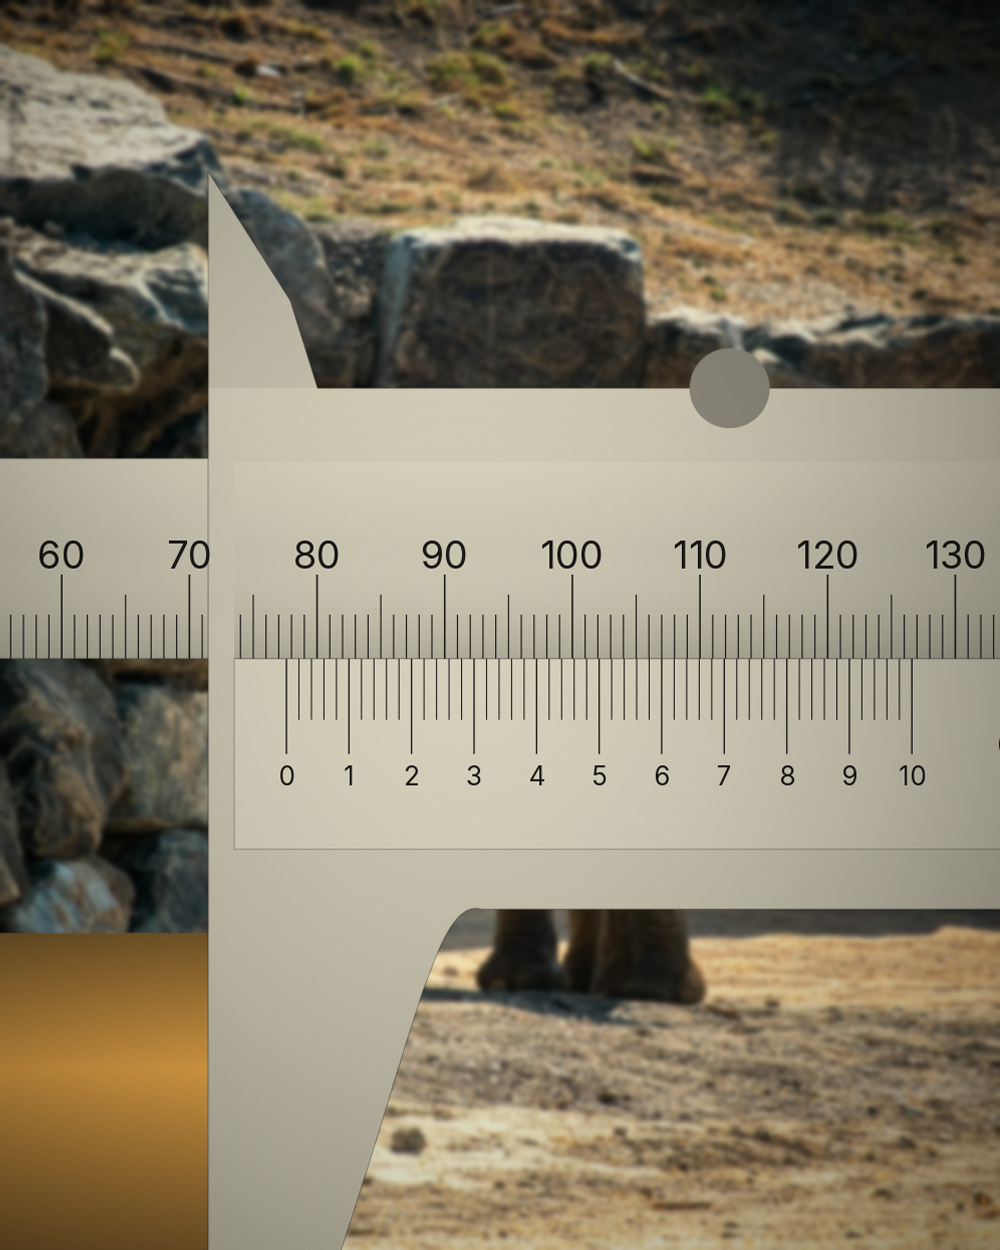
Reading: value=77.6 unit=mm
